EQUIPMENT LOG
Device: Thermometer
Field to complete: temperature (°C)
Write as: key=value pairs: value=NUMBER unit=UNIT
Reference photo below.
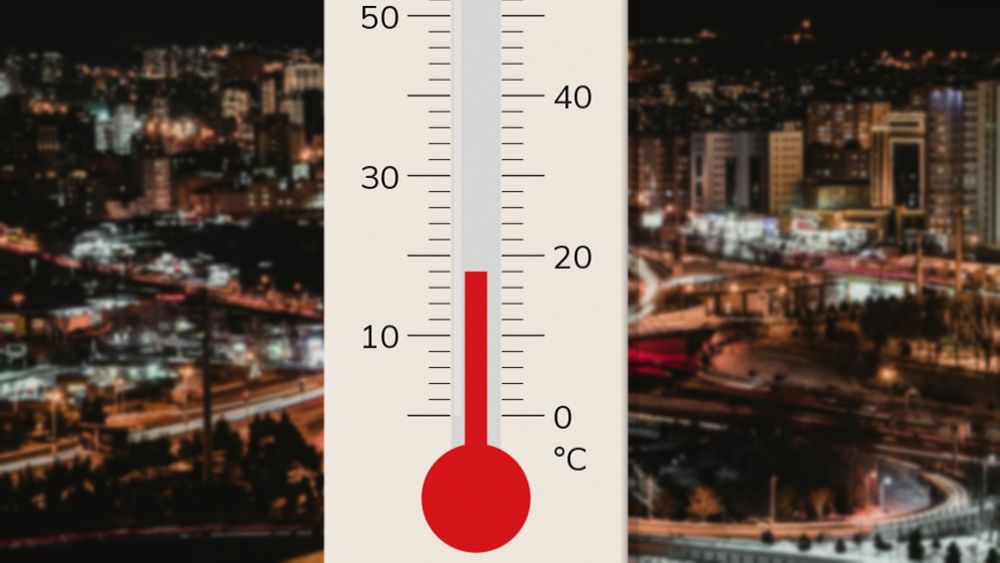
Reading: value=18 unit=°C
